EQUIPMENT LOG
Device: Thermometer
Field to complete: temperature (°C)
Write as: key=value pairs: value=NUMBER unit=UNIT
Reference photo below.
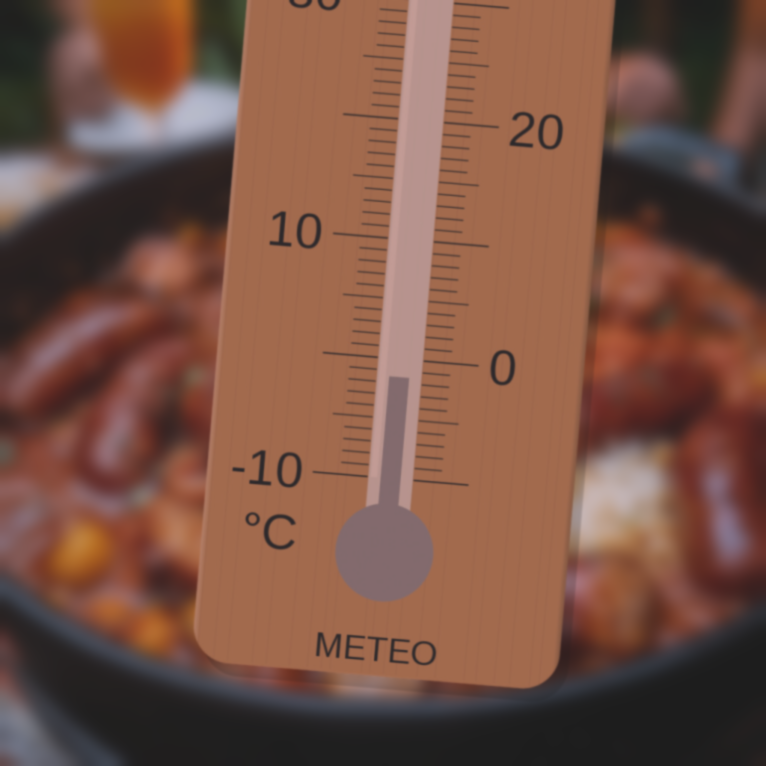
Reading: value=-1.5 unit=°C
